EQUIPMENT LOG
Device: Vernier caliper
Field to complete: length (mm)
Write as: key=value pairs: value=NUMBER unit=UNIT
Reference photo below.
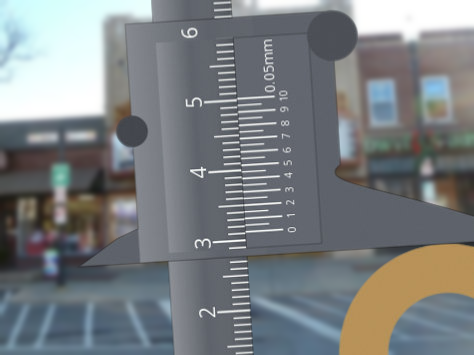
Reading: value=31.2 unit=mm
